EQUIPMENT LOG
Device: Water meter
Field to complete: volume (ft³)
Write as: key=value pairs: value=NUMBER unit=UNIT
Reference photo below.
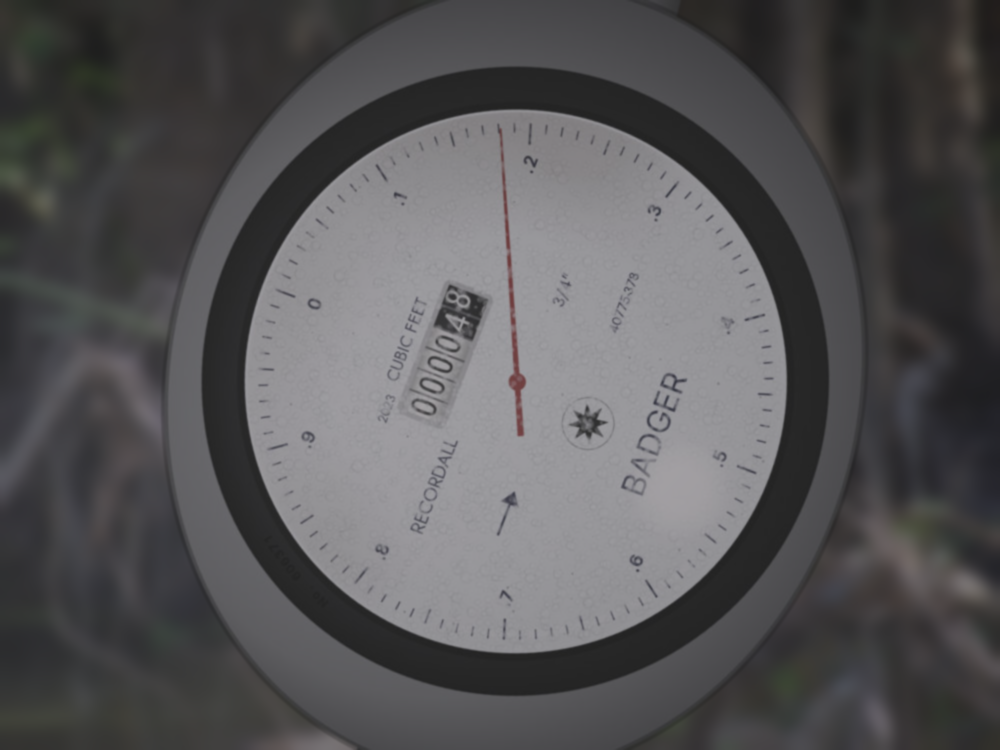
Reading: value=48.18 unit=ft³
